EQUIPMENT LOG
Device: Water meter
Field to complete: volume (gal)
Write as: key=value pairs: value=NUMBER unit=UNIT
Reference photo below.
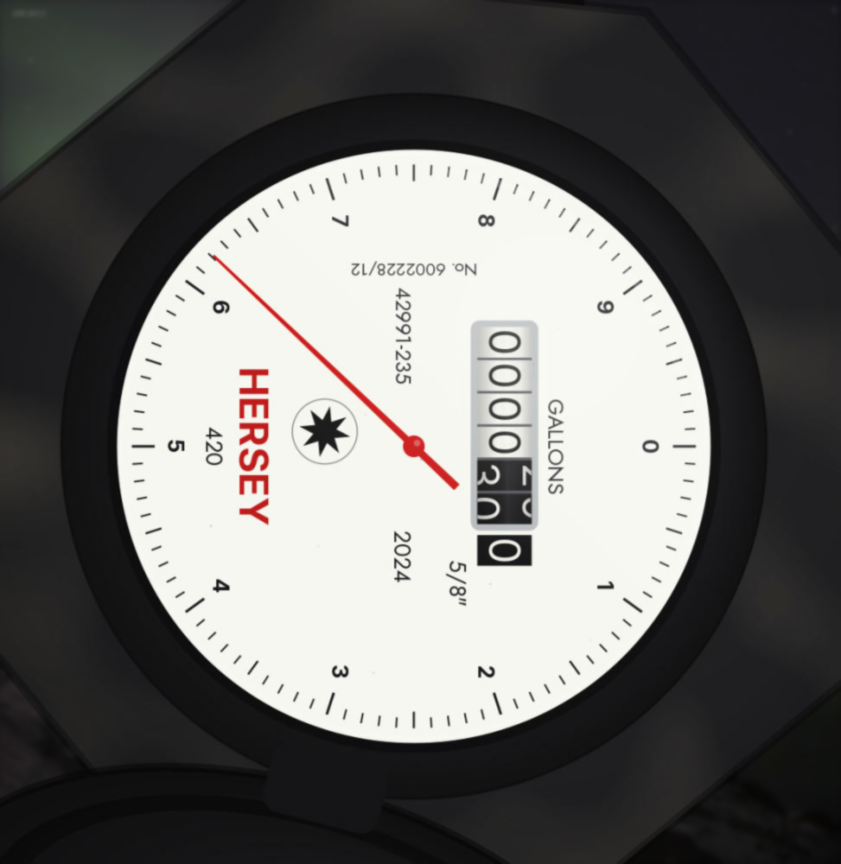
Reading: value=296.2 unit=gal
